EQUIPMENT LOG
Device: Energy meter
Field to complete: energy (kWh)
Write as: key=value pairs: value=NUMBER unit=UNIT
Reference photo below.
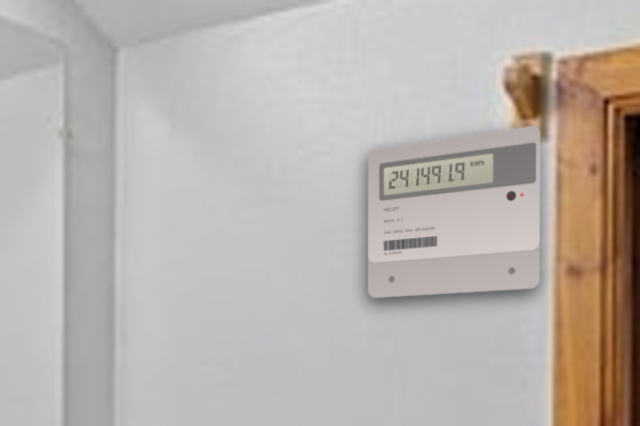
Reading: value=241491.9 unit=kWh
